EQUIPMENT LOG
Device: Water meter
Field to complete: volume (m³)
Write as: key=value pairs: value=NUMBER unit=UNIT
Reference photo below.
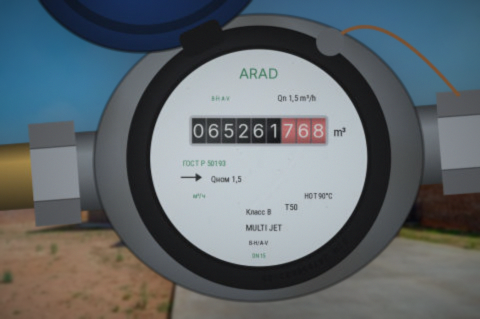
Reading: value=65261.768 unit=m³
